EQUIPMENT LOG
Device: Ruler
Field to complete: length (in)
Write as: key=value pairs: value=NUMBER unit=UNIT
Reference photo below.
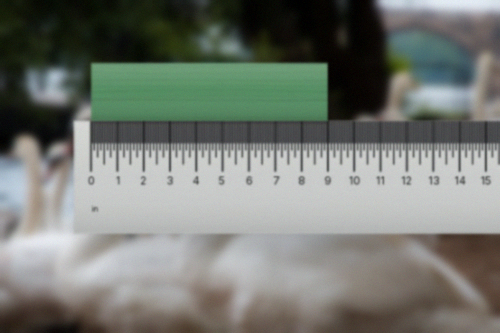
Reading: value=9 unit=in
